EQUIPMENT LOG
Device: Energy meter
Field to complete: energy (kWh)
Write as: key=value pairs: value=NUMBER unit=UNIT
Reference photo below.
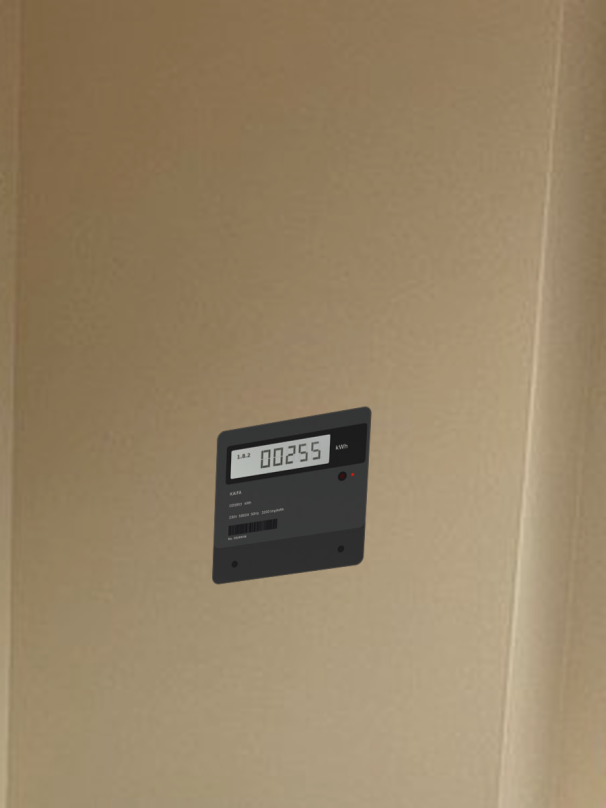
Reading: value=255 unit=kWh
